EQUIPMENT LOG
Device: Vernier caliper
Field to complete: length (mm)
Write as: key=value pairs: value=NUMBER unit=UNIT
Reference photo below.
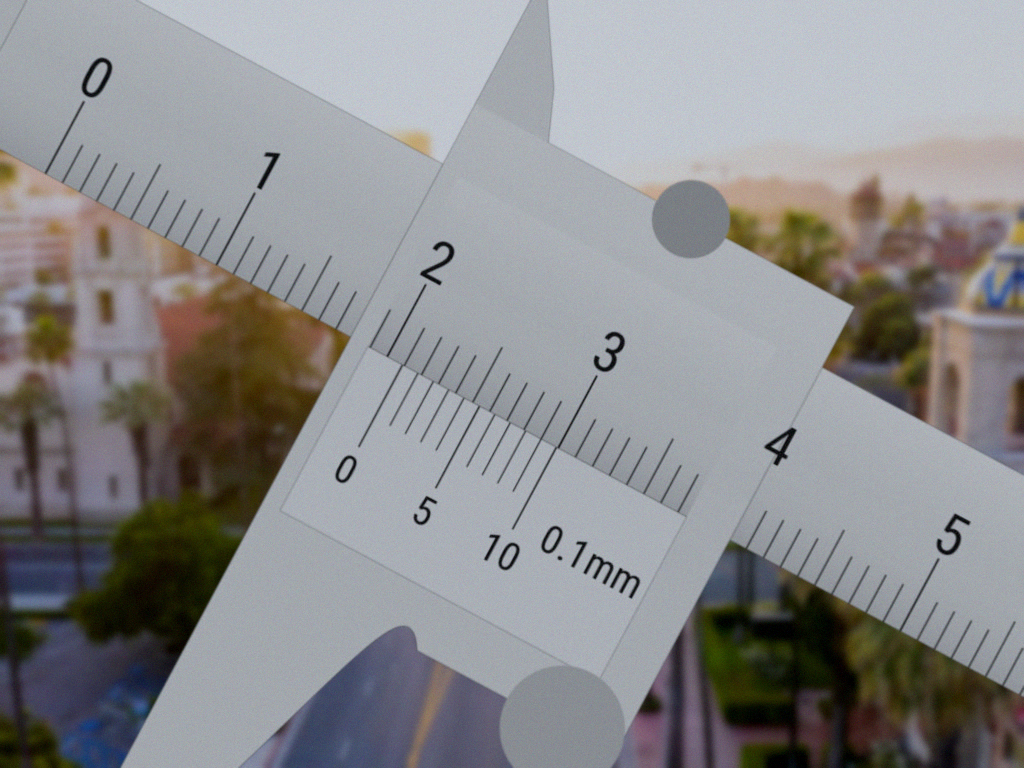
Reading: value=20.9 unit=mm
